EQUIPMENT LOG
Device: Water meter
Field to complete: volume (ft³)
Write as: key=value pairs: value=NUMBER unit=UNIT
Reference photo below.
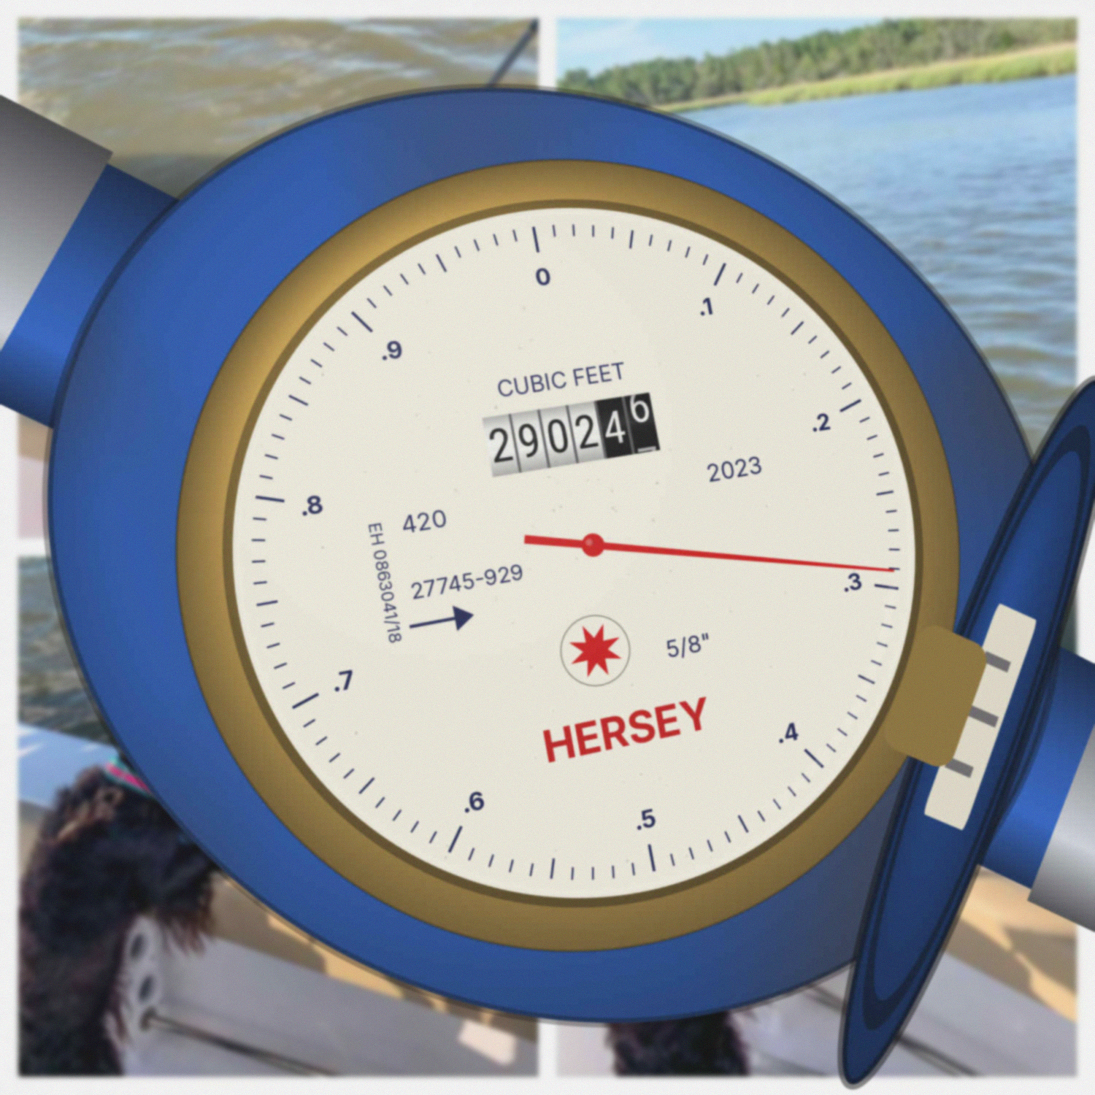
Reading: value=290246.29 unit=ft³
